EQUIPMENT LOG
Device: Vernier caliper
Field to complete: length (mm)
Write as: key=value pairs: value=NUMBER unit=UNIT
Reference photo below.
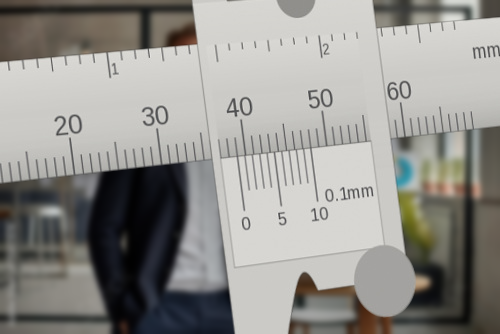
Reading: value=39.0 unit=mm
